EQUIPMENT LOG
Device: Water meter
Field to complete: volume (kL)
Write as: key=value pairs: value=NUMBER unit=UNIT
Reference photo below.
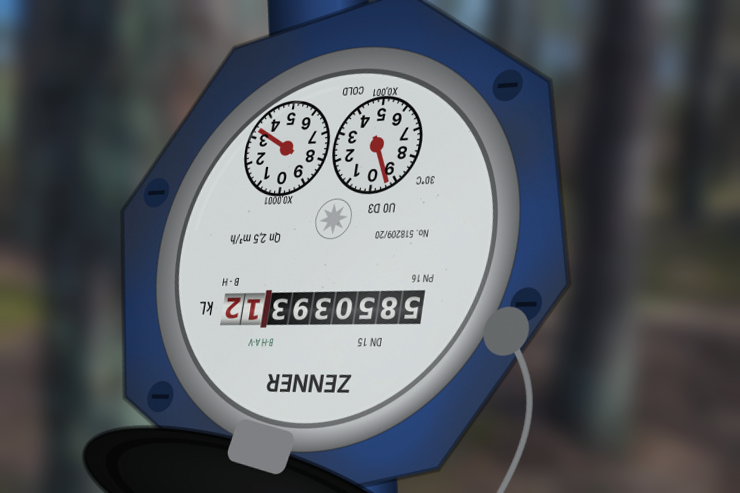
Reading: value=5850393.1193 unit=kL
